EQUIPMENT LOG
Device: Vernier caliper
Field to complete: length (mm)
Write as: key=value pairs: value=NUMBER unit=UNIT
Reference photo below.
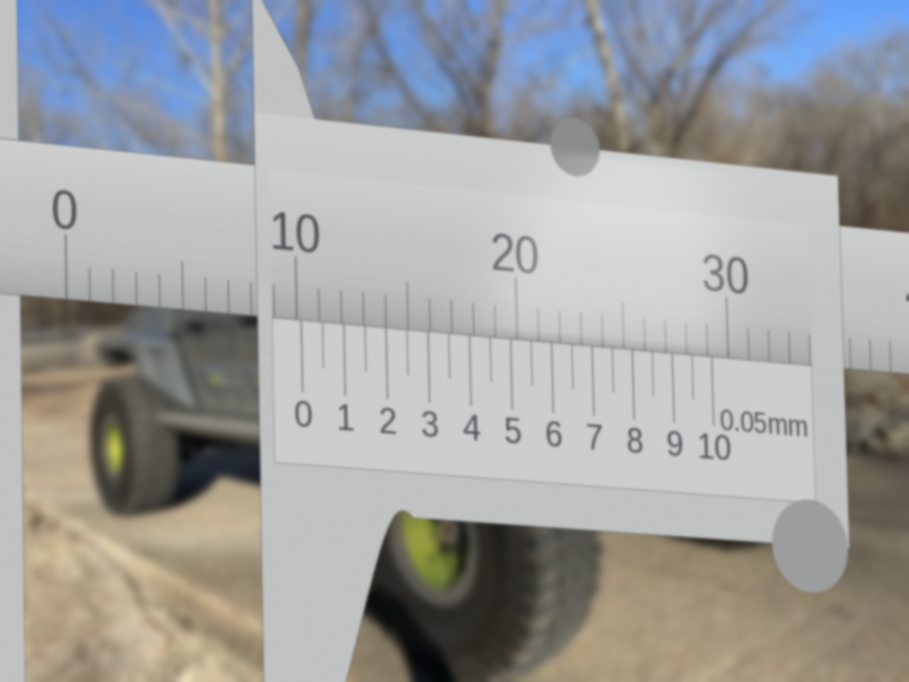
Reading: value=10.2 unit=mm
